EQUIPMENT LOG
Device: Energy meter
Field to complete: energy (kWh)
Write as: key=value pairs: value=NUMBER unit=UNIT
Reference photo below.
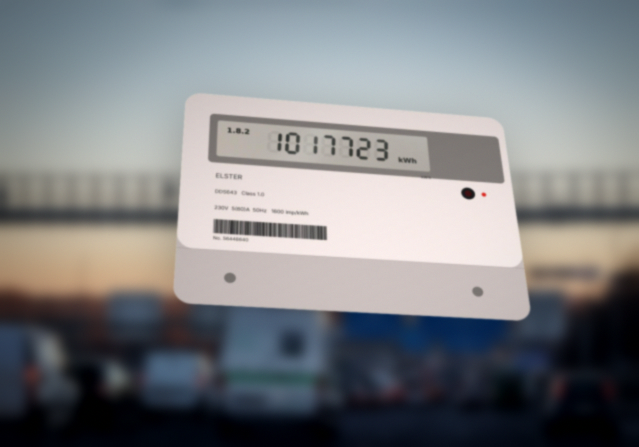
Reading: value=1017723 unit=kWh
